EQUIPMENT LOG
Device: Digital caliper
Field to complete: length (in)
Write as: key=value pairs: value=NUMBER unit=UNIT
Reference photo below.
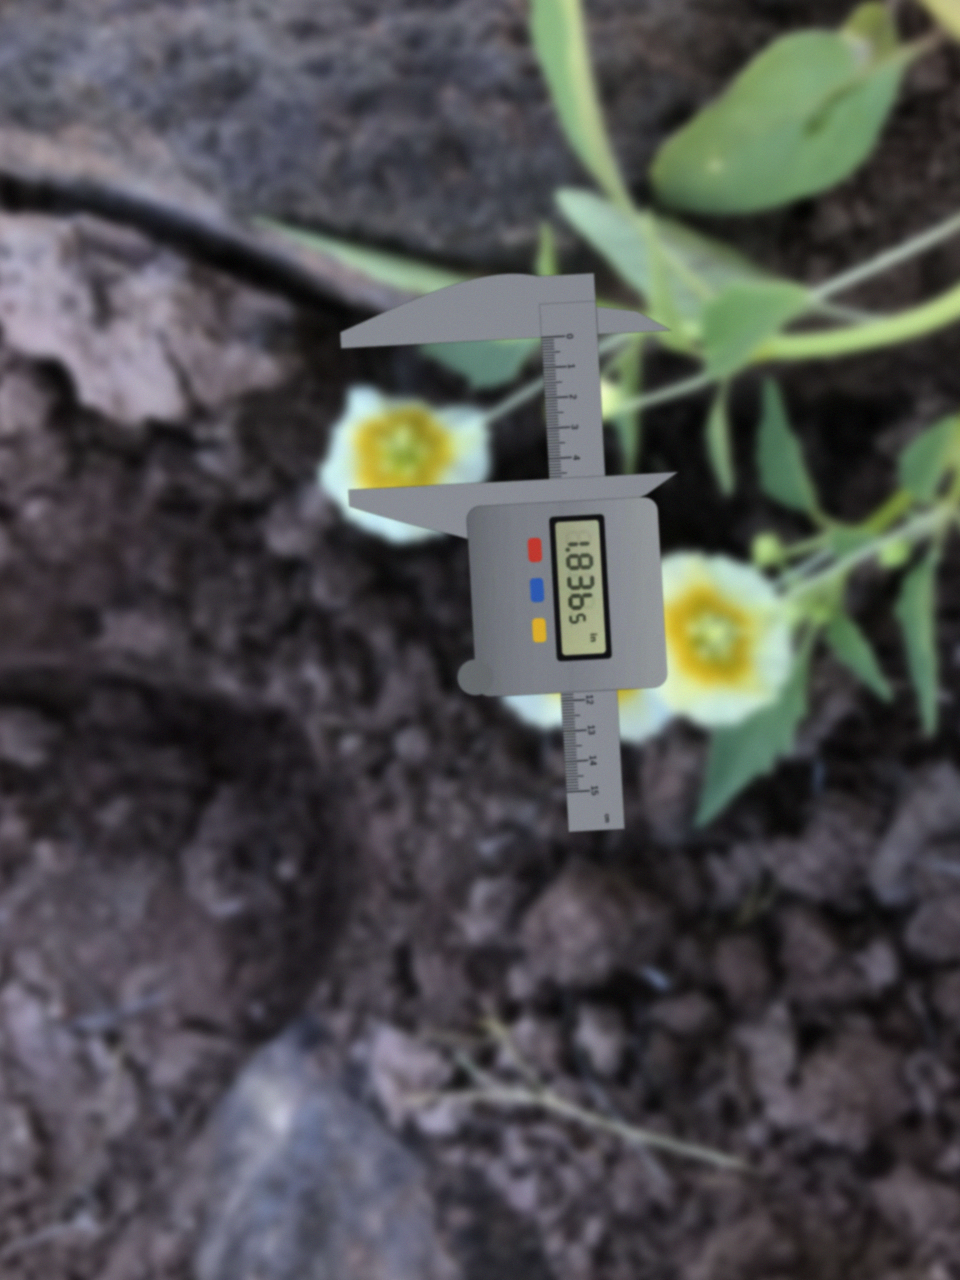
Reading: value=1.8365 unit=in
